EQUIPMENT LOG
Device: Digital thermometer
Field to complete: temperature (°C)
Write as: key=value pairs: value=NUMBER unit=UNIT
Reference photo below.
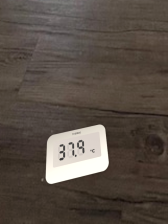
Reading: value=37.9 unit=°C
